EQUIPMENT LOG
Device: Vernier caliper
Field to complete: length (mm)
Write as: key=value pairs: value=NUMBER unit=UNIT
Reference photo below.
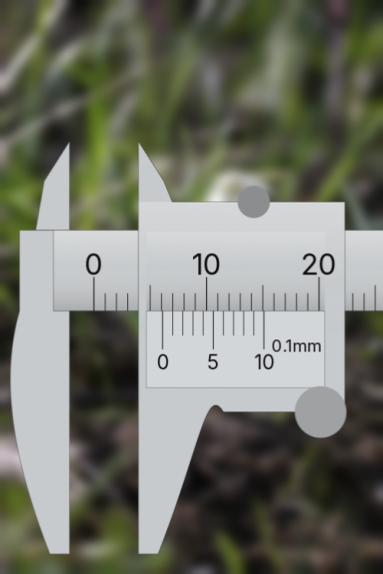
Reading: value=6.1 unit=mm
